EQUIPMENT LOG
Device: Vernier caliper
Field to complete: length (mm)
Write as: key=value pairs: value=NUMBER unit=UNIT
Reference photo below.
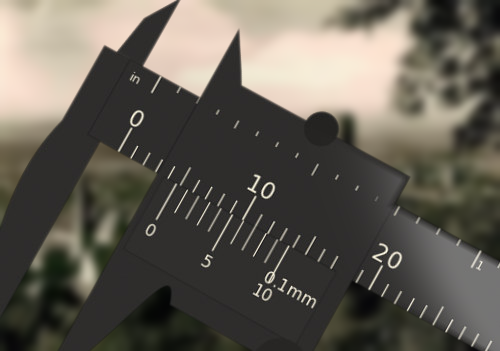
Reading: value=4.7 unit=mm
